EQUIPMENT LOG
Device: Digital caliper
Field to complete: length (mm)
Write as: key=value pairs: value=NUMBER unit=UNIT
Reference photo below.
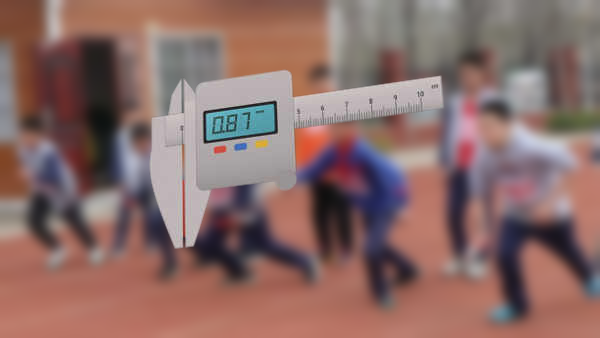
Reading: value=0.87 unit=mm
